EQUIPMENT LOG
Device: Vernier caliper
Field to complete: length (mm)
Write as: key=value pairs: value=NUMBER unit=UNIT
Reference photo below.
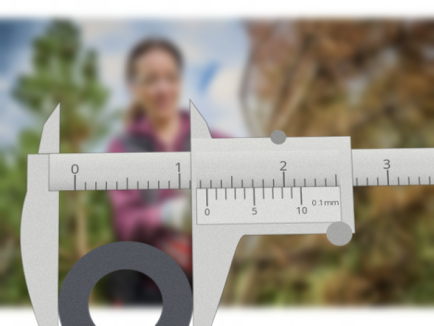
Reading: value=12.6 unit=mm
